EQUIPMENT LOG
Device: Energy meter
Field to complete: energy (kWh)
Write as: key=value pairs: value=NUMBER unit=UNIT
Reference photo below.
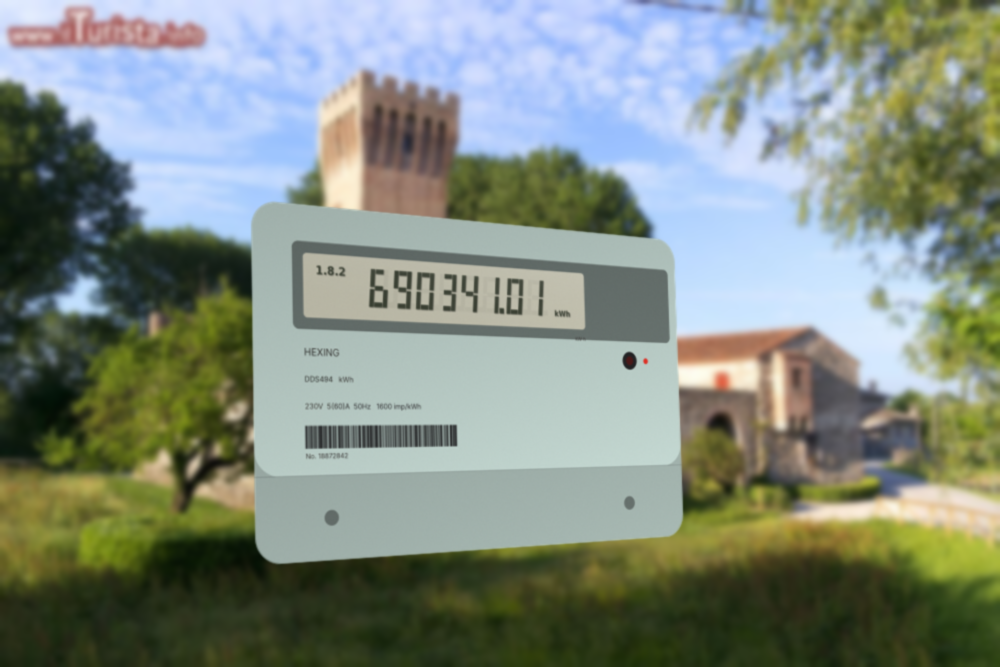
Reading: value=690341.01 unit=kWh
